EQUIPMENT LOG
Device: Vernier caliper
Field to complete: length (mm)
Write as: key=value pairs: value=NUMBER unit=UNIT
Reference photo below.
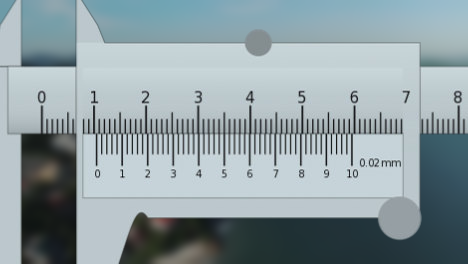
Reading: value=10.5 unit=mm
